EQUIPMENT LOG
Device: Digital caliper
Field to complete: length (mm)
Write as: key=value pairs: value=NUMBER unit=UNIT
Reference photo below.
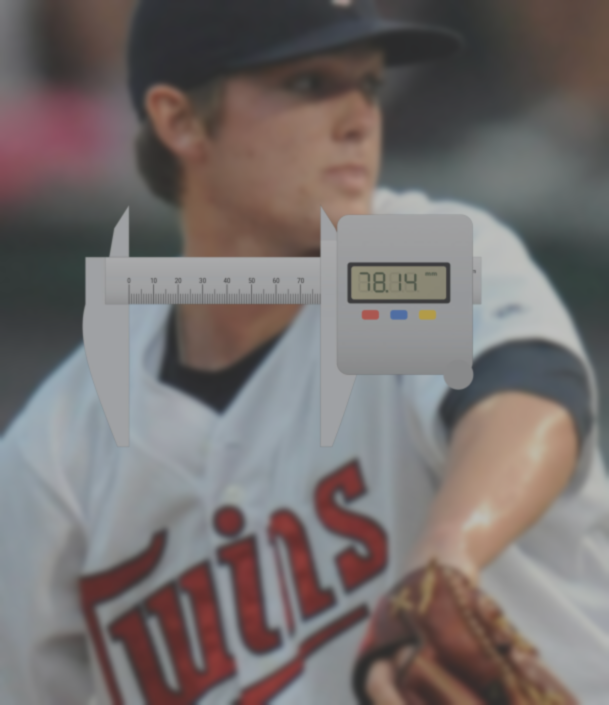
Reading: value=78.14 unit=mm
